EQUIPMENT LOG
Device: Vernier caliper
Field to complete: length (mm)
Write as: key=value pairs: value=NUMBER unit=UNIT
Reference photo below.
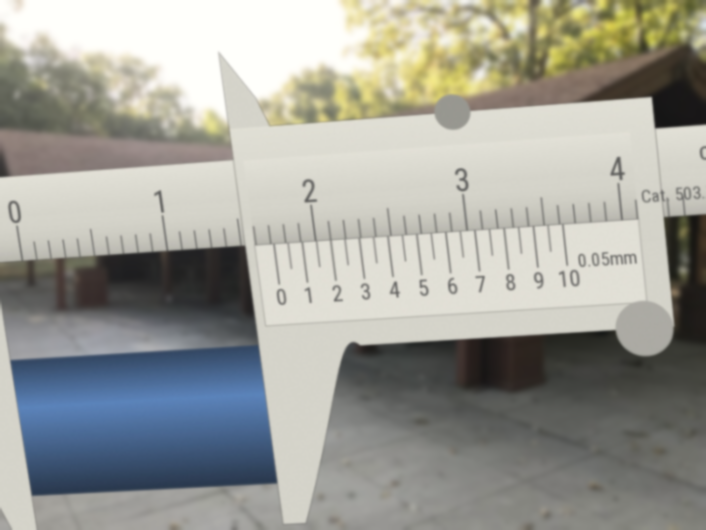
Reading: value=17.2 unit=mm
